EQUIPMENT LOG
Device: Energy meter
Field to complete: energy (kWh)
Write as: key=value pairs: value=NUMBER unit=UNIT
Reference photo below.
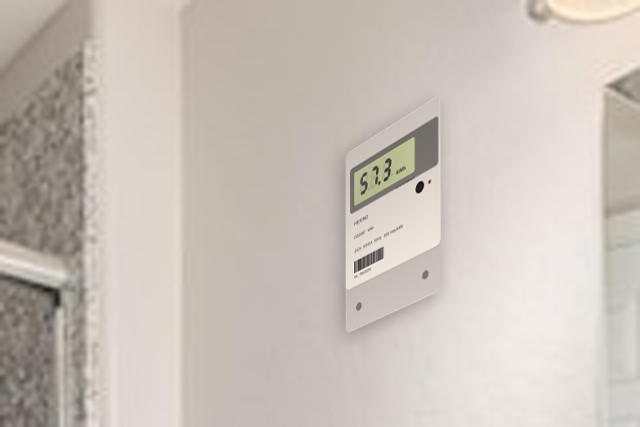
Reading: value=57.3 unit=kWh
